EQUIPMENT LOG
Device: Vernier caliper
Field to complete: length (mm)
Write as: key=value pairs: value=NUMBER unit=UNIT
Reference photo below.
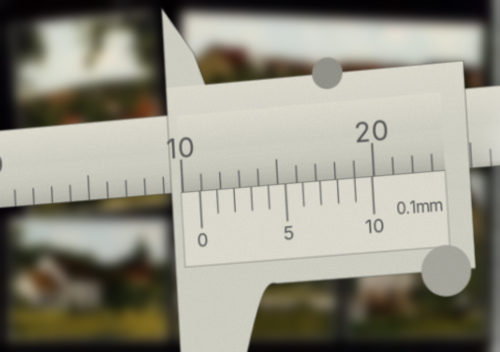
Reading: value=10.9 unit=mm
